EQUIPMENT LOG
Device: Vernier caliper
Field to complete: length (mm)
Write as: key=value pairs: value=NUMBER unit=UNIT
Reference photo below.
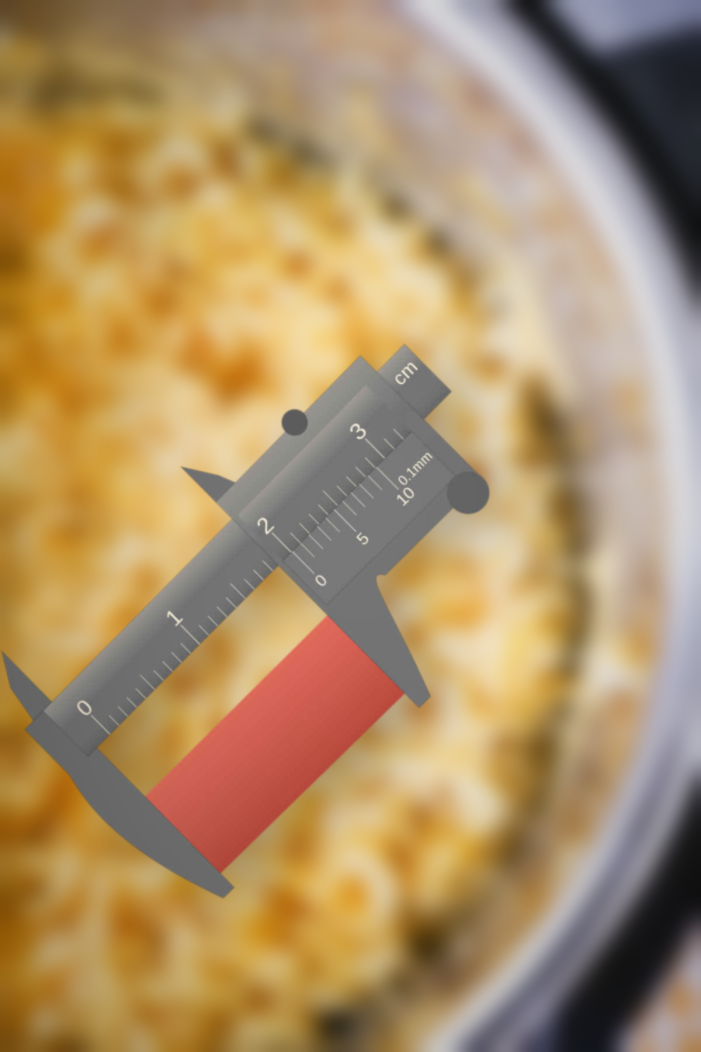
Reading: value=20.1 unit=mm
